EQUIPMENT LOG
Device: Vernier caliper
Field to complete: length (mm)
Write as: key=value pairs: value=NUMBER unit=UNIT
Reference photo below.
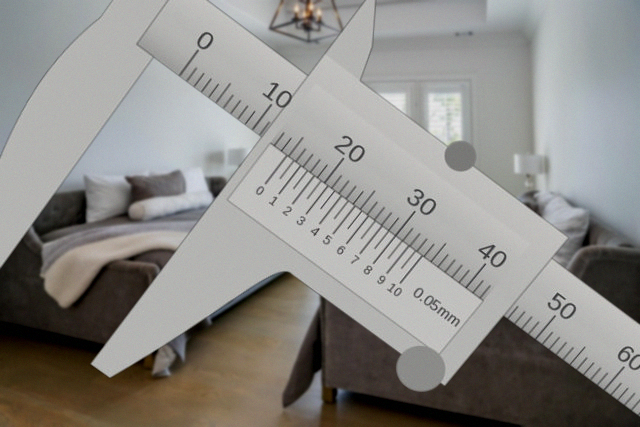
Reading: value=14.8 unit=mm
